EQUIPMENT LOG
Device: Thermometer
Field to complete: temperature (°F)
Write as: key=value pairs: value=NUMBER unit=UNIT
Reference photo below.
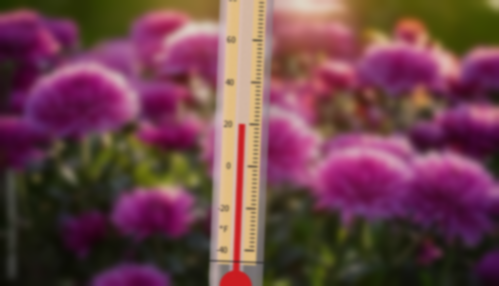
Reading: value=20 unit=°F
